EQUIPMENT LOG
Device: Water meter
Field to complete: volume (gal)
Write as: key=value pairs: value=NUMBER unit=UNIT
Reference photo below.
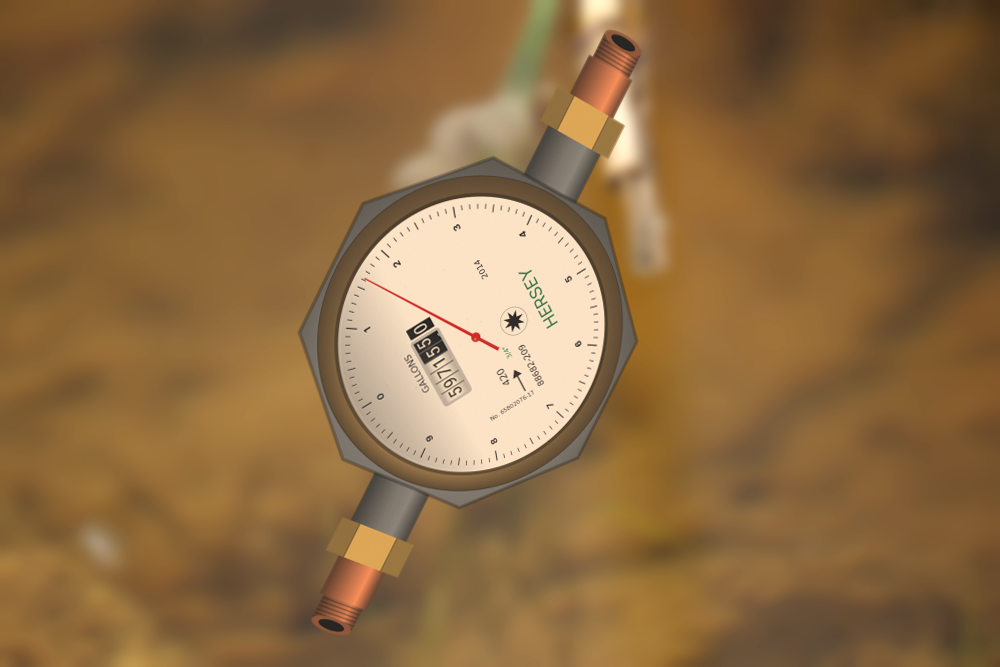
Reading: value=5971551.6 unit=gal
